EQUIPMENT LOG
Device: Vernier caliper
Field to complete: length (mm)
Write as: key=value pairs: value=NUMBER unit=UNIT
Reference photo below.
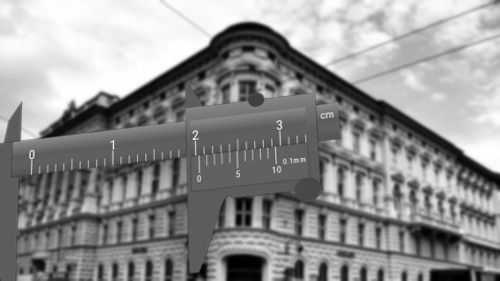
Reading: value=20.4 unit=mm
